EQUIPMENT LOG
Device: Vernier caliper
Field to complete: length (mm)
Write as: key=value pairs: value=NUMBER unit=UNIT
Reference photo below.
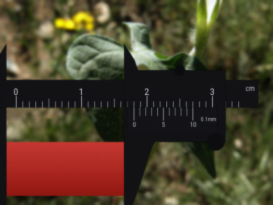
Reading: value=18.0 unit=mm
